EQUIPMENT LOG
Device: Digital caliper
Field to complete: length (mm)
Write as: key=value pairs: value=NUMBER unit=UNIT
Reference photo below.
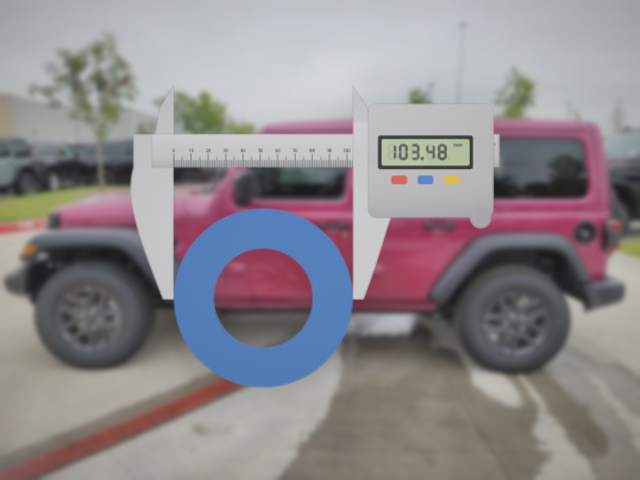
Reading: value=103.48 unit=mm
